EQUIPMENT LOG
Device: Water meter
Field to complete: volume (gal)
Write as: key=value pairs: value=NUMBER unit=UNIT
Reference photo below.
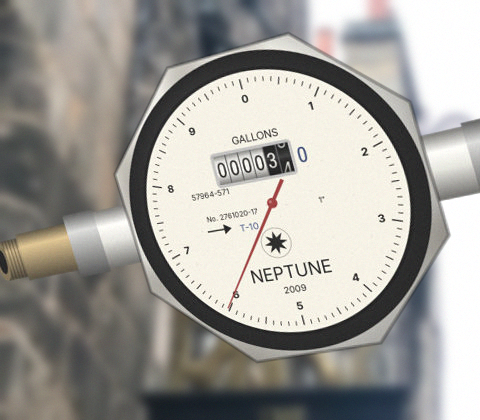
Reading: value=336.0 unit=gal
